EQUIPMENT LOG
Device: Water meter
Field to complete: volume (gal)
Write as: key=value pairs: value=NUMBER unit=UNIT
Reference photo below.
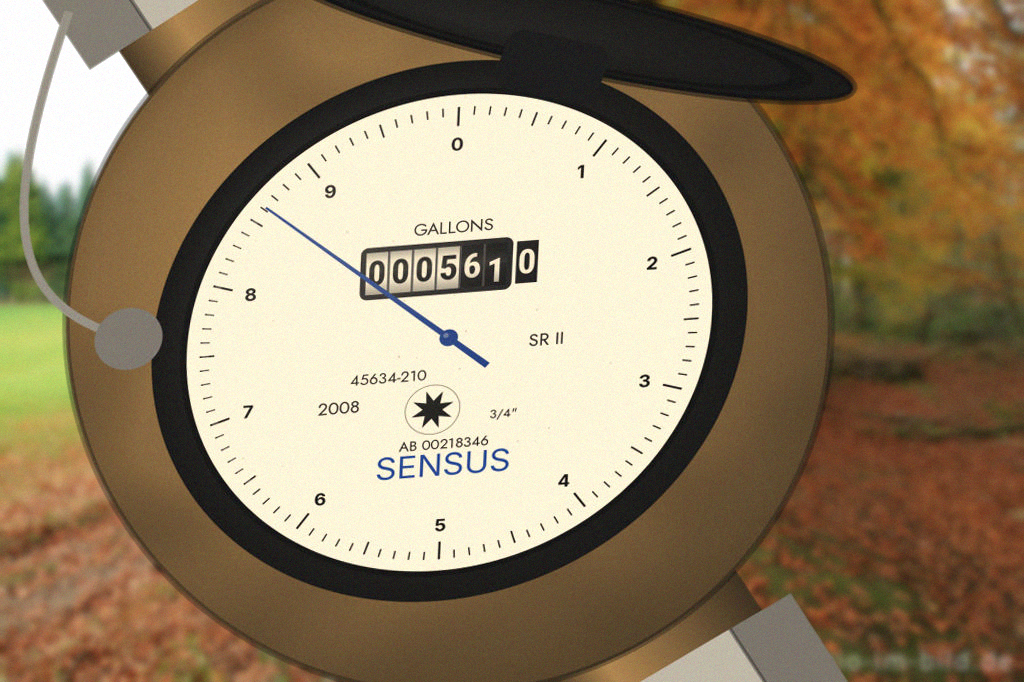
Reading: value=5608.6 unit=gal
